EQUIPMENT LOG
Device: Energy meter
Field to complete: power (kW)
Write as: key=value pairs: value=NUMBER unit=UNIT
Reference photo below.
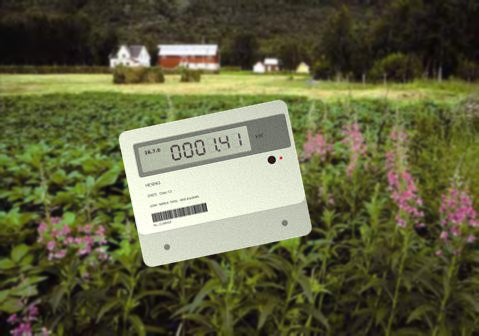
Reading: value=1.41 unit=kW
